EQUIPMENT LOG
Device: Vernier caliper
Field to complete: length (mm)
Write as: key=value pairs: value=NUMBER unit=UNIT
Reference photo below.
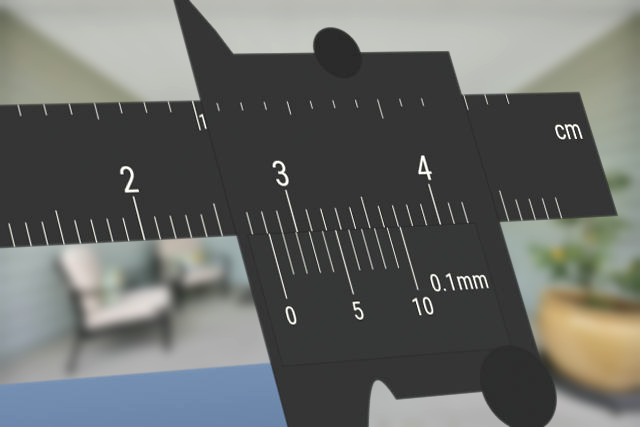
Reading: value=28.1 unit=mm
